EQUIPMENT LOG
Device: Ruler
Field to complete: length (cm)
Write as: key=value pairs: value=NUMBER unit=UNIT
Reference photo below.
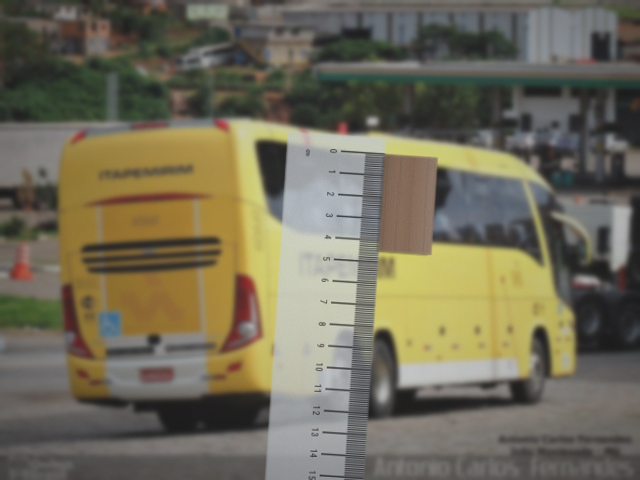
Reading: value=4.5 unit=cm
